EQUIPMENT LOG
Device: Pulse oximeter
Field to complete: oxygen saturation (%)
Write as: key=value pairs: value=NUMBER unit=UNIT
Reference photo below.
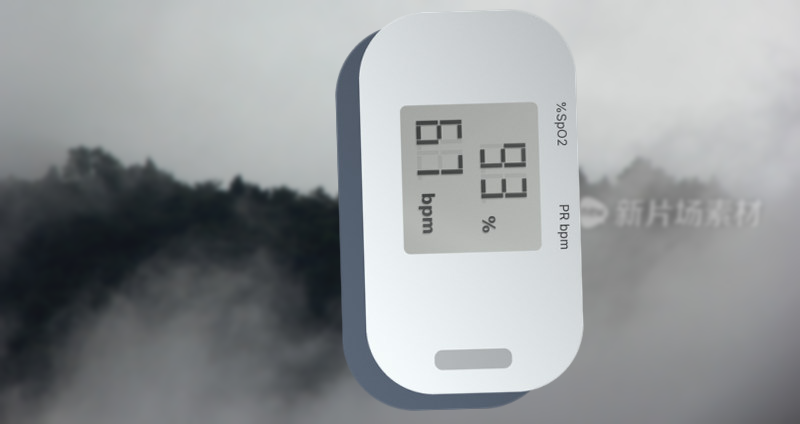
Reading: value=93 unit=%
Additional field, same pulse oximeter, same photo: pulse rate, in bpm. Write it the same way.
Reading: value=67 unit=bpm
